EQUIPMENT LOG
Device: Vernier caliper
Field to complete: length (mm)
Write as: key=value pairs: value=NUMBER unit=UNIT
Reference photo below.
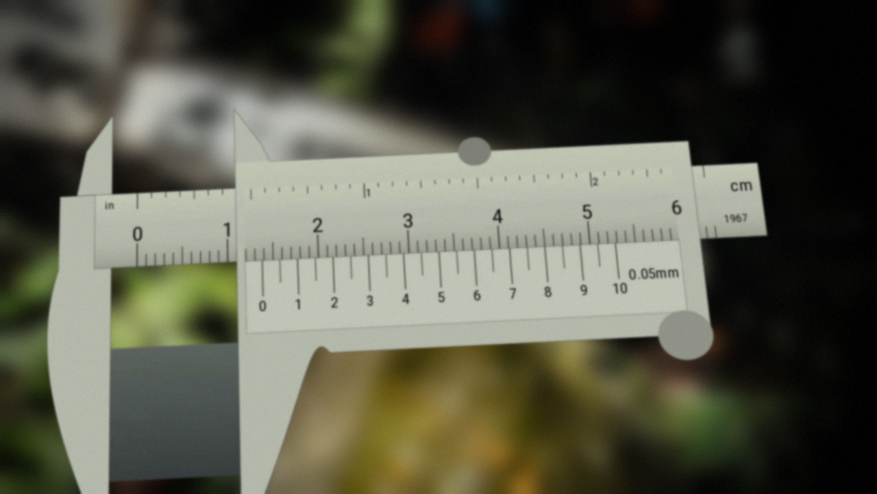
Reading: value=13.8 unit=mm
